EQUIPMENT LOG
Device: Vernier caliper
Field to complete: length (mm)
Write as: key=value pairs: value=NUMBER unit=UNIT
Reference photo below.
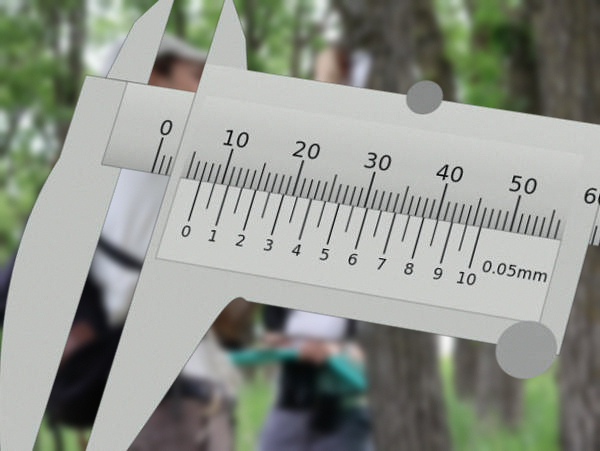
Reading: value=7.0 unit=mm
